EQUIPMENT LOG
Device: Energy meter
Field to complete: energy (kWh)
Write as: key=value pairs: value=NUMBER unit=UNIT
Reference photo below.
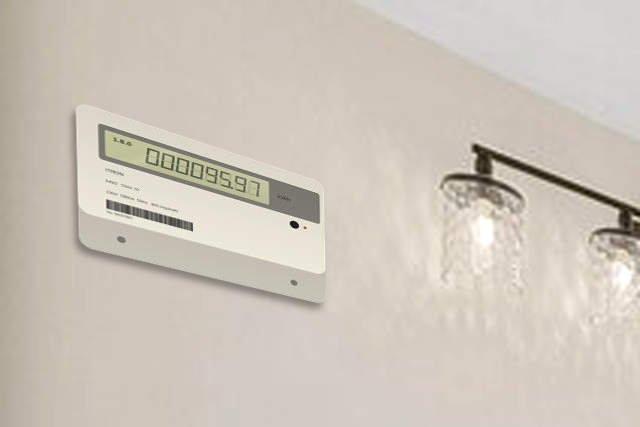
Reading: value=95.97 unit=kWh
